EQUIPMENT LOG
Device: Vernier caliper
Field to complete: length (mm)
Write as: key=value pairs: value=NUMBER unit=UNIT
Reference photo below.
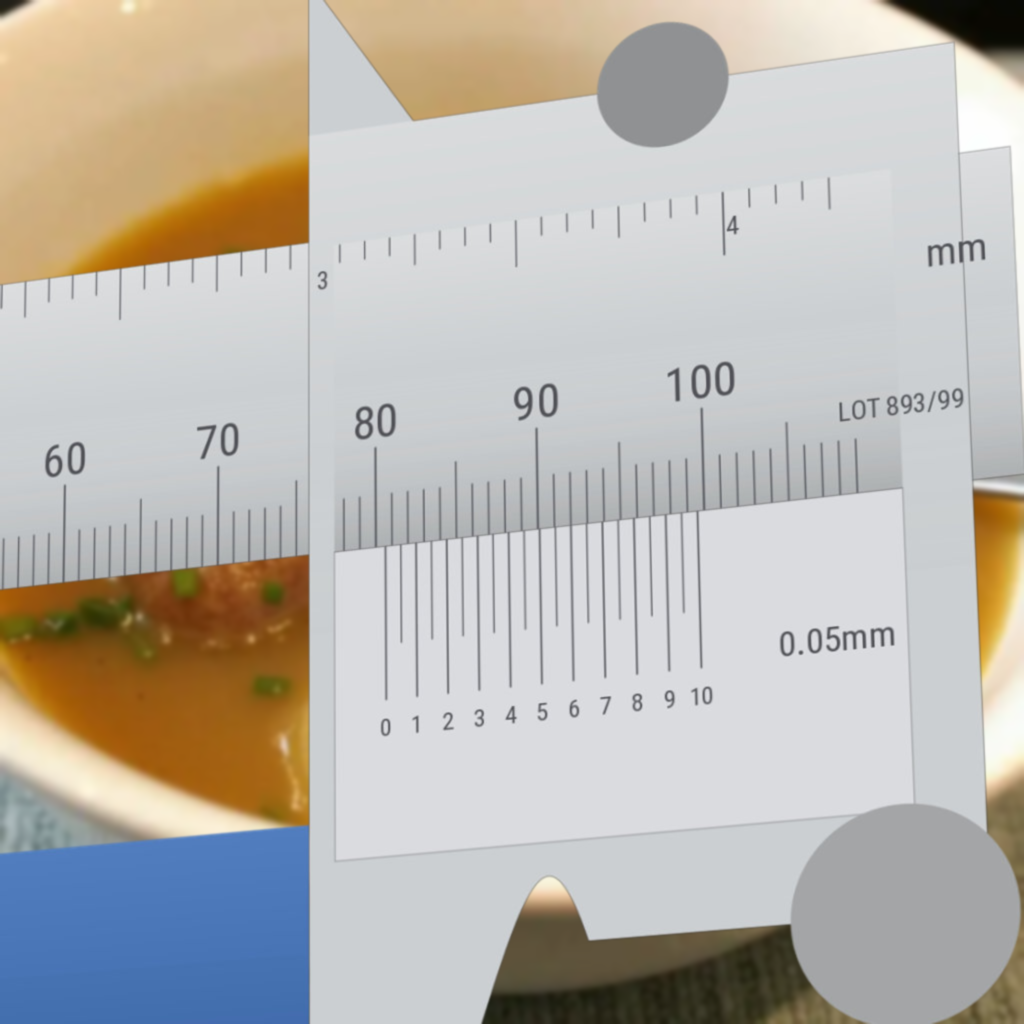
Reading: value=80.6 unit=mm
